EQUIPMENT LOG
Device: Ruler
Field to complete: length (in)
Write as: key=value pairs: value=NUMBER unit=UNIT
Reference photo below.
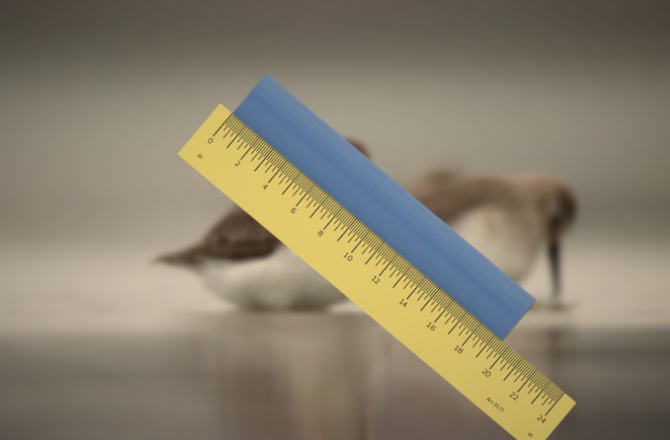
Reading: value=19.5 unit=in
